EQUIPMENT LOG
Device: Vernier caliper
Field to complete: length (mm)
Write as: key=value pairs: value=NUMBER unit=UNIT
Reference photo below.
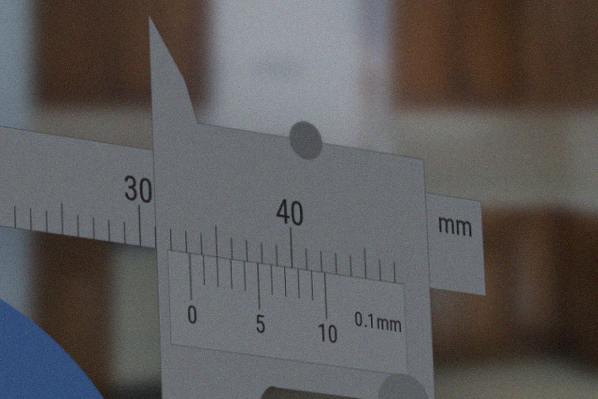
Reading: value=33.2 unit=mm
